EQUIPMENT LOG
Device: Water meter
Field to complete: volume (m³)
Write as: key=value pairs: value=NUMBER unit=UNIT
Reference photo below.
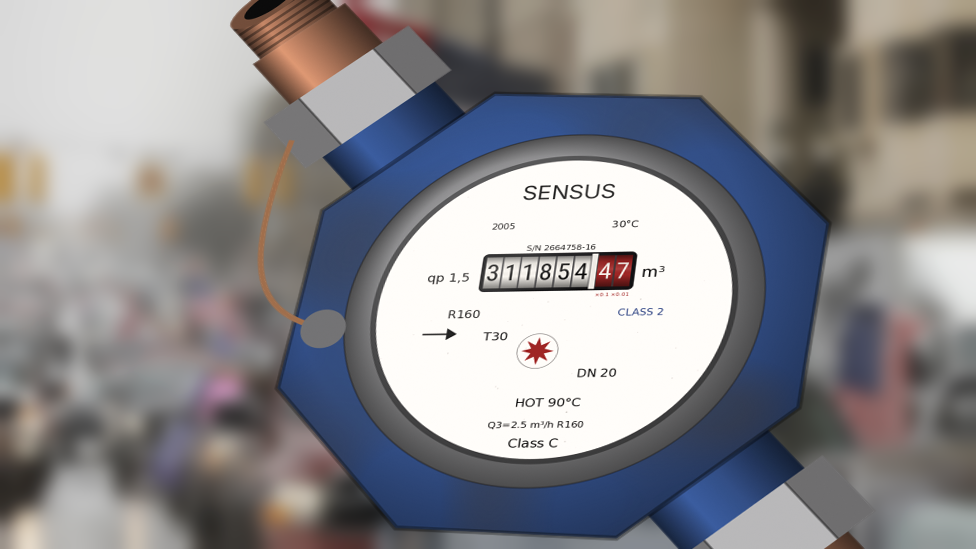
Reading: value=311854.47 unit=m³
